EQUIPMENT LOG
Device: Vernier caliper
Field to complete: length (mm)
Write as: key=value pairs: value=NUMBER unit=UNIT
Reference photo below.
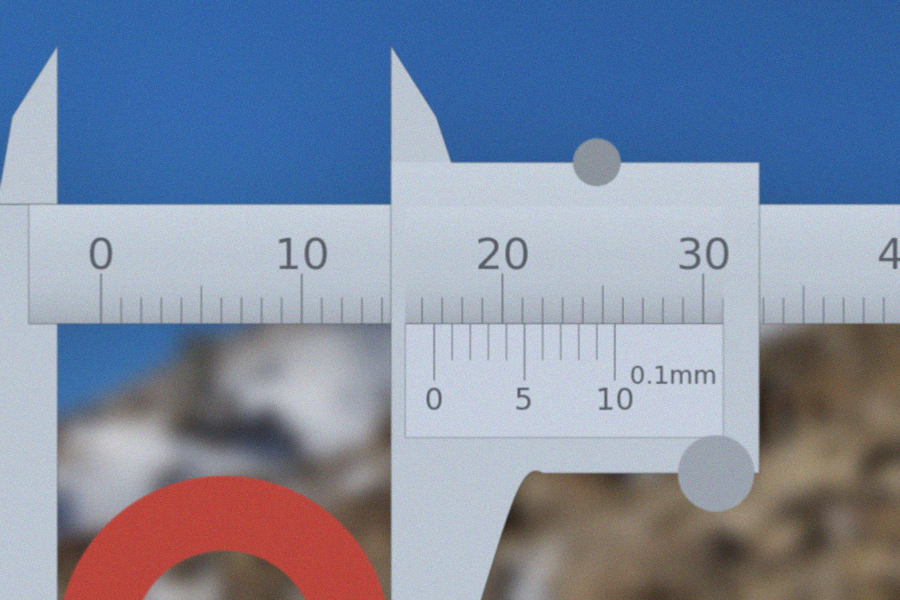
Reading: value=16.6 unit=mm
